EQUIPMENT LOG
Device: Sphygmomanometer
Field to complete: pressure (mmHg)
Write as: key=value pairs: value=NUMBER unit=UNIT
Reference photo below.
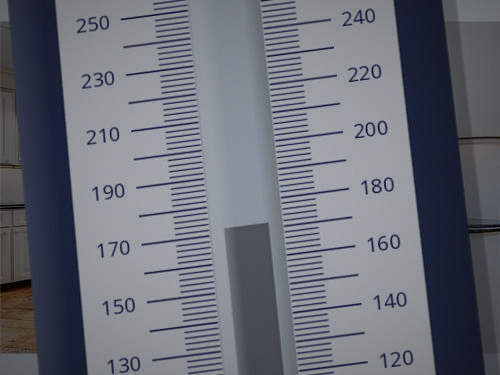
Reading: value=172 unit=mmHg
